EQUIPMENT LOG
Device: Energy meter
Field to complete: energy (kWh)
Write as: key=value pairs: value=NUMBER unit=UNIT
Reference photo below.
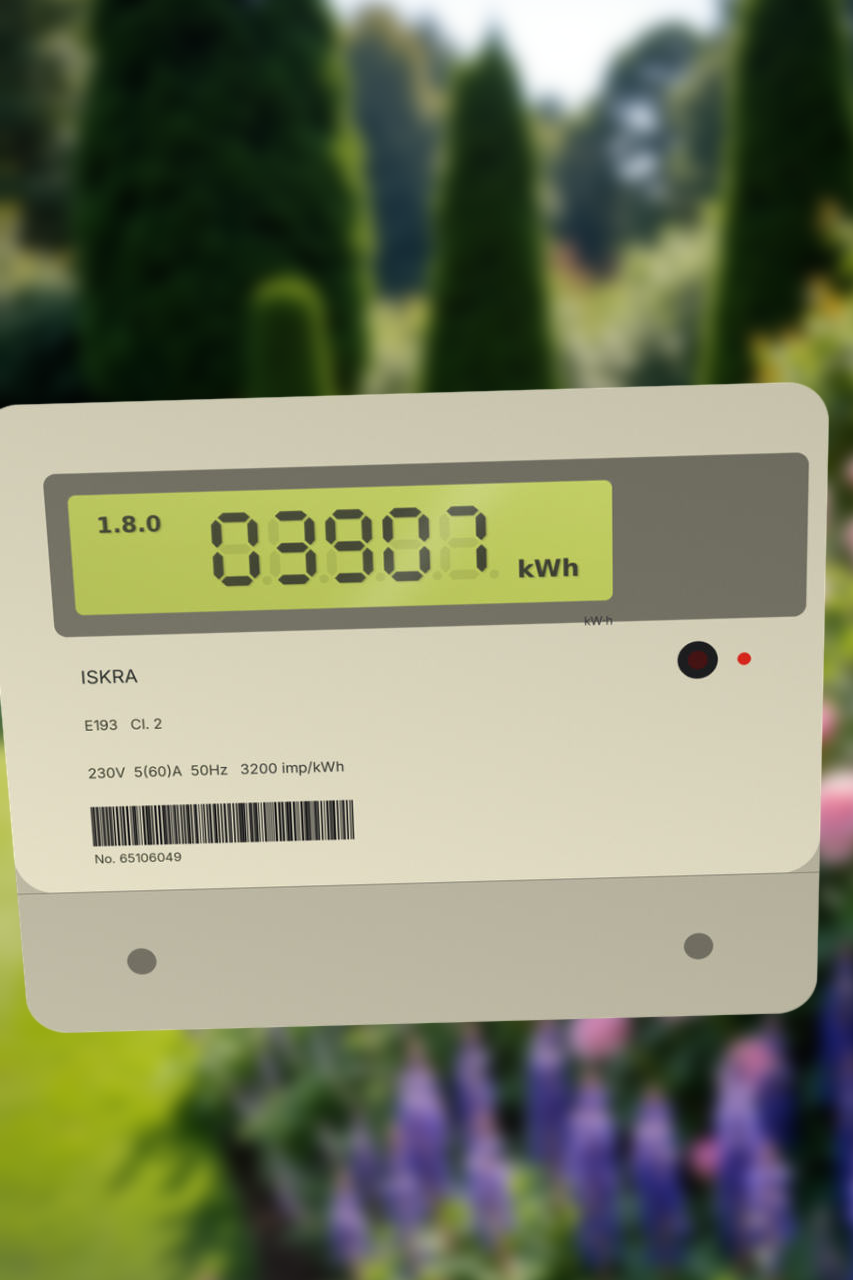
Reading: value=3907 unit=kWh
